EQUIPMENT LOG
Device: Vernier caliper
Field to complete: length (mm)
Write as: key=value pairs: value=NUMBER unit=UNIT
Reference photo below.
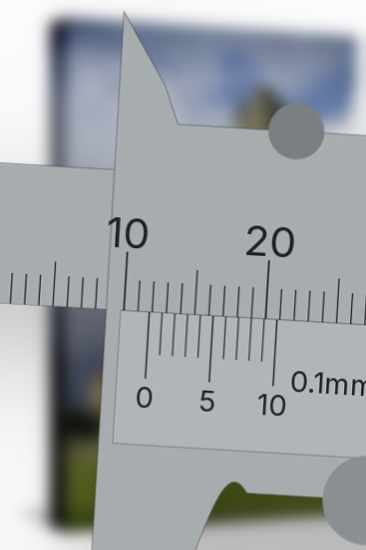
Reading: value=11.8 unit=mm
